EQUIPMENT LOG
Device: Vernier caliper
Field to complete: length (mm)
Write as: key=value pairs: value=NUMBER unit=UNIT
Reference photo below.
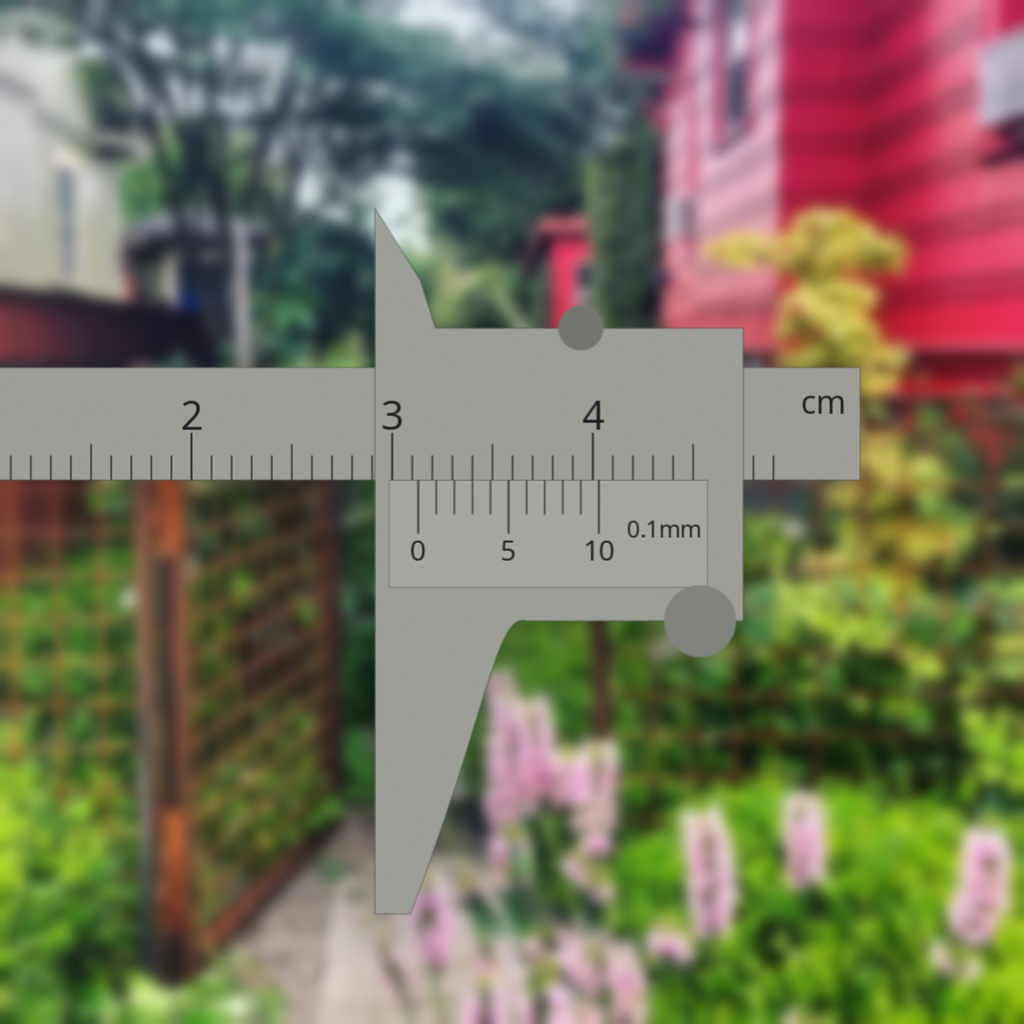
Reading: value=31.3 unit=mm
